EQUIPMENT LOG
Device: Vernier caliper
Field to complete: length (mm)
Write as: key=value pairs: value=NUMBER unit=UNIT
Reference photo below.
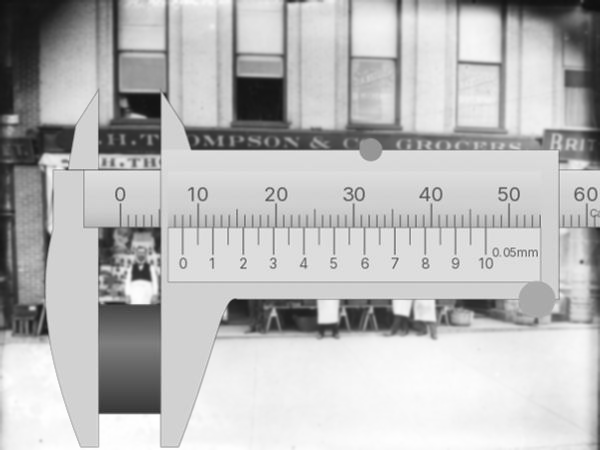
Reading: value=8.0 unit=mm
